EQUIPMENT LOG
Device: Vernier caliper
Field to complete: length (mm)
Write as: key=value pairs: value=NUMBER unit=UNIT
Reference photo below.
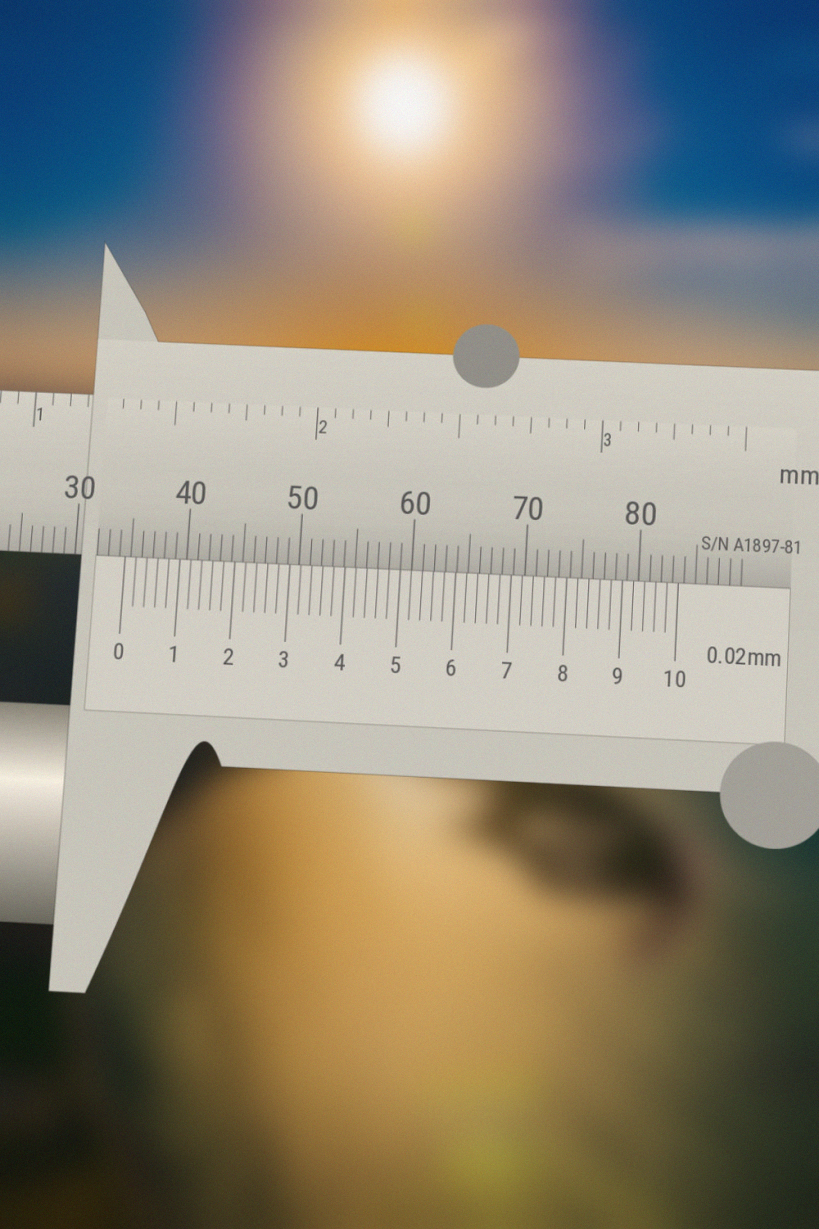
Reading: value=34.5 unit=mm
